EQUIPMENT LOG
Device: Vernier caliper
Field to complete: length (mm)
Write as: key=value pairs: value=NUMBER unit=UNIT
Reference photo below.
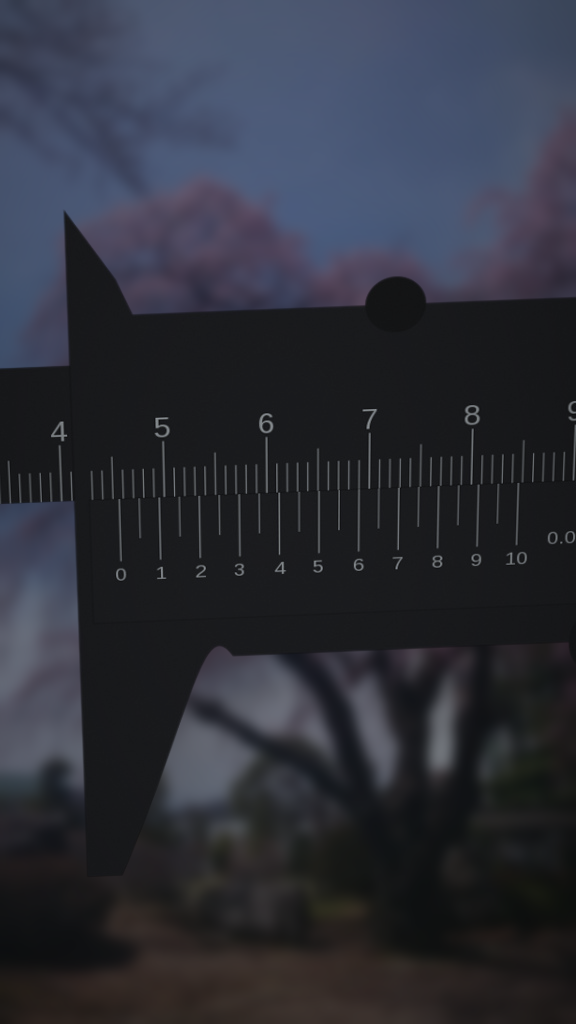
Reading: value=45.6 unit=mm
